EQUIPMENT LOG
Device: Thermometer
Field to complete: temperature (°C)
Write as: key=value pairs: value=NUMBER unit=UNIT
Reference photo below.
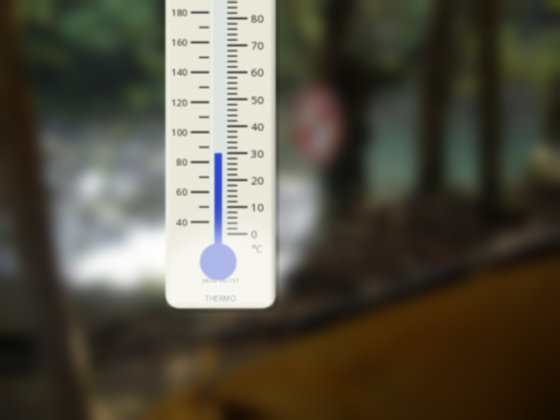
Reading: value=30 unit=°C
